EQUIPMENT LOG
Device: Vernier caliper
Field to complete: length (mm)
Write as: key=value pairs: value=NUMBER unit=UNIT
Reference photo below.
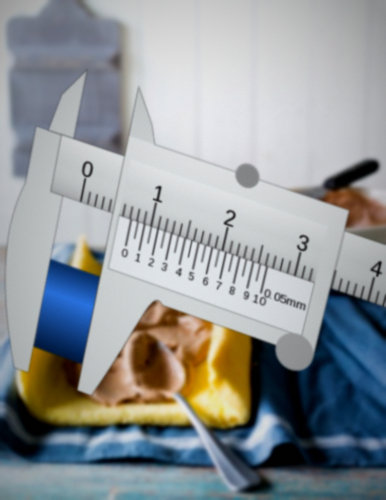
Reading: value=7.2 unit=mm
